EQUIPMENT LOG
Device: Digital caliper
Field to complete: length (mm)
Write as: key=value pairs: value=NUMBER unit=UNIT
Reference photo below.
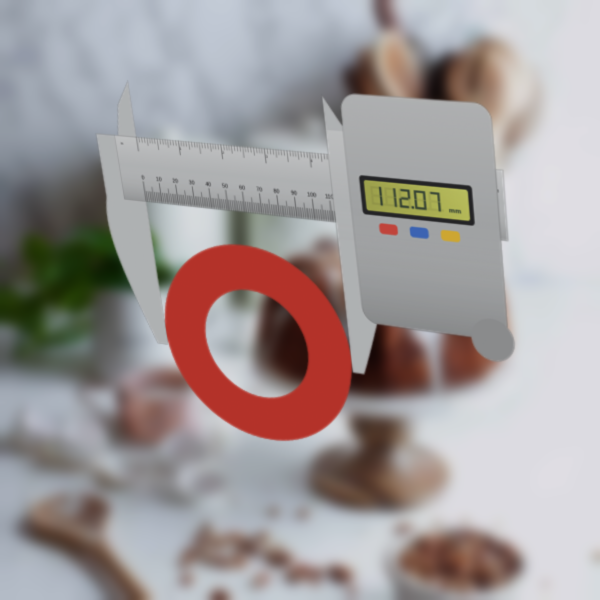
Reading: value=112.07 unit=mm
